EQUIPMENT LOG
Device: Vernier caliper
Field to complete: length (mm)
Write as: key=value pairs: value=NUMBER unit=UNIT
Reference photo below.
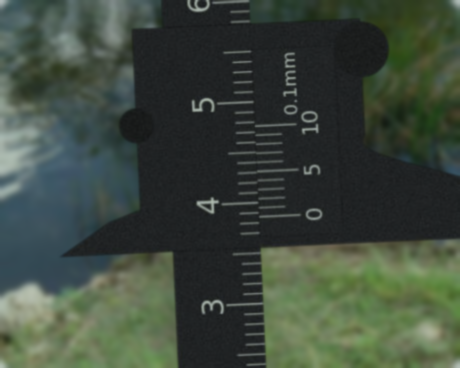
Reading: value=38.6 unit=mm
